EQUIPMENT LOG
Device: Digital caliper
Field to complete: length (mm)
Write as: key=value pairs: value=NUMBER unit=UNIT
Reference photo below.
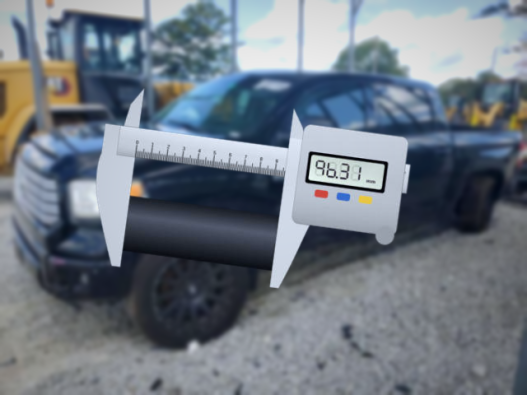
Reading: value=96.31 unit=mm
